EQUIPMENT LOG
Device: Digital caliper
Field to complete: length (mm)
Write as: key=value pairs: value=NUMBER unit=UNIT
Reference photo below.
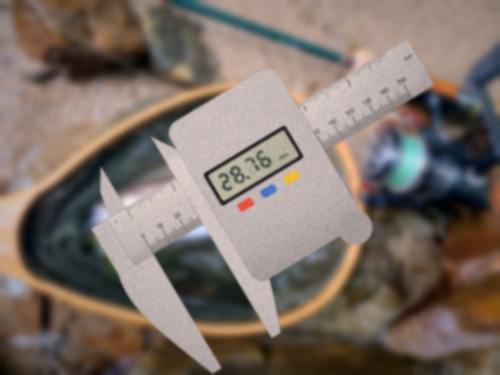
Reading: value=28.76 unit=mm
